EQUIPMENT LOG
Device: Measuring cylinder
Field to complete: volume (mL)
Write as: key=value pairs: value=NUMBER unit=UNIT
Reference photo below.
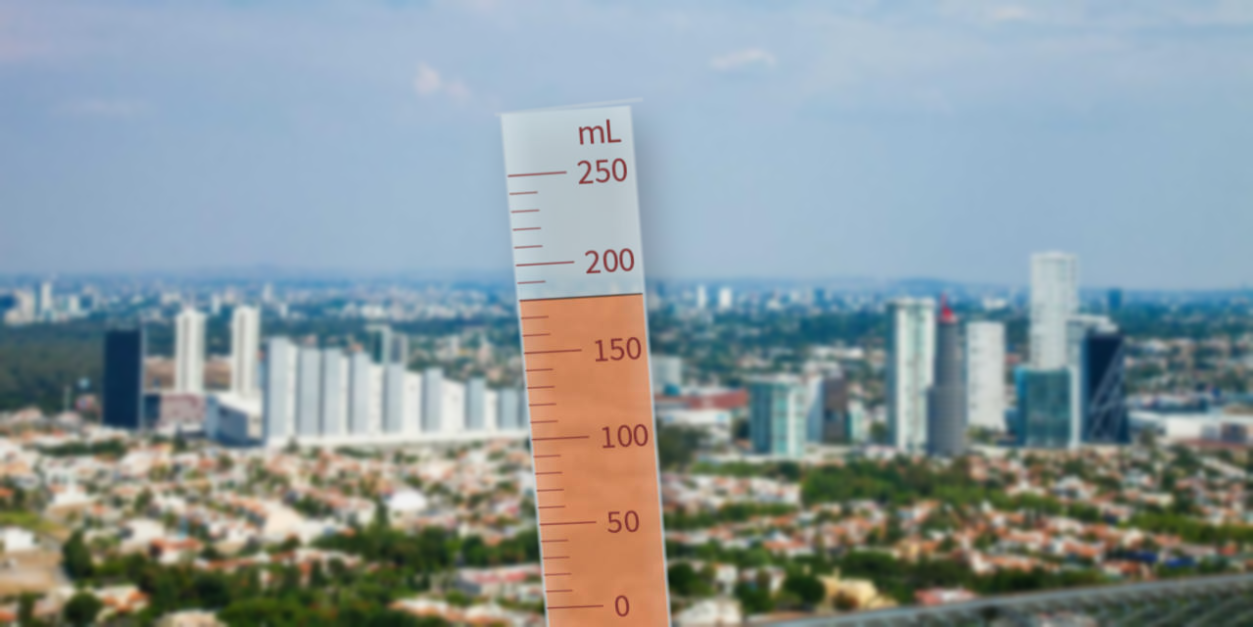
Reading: value=180 unit=mL
